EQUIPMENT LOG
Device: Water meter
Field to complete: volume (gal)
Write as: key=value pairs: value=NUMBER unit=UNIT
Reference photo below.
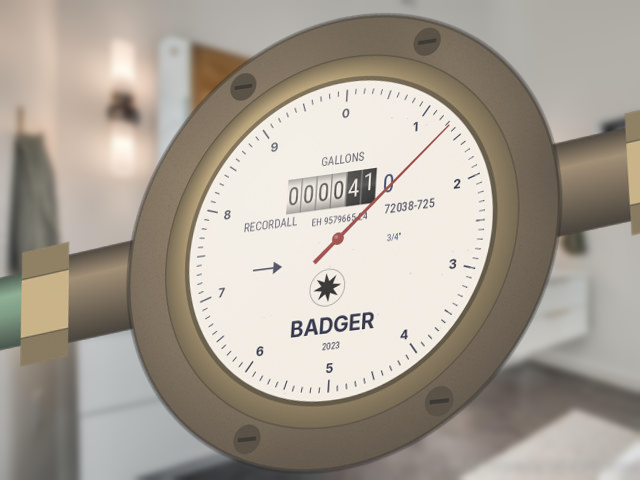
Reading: value=411.3 unit=gal
